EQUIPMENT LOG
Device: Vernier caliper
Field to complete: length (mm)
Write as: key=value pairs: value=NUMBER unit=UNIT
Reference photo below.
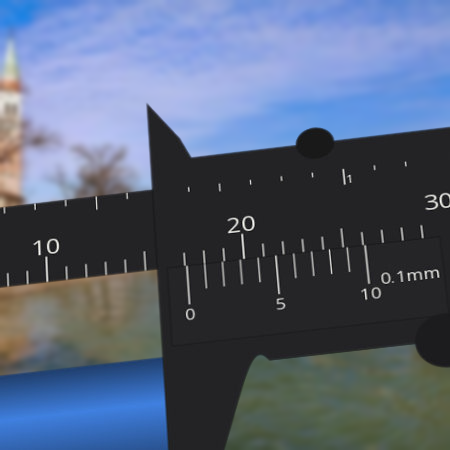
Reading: value=17.1 unit=mm
